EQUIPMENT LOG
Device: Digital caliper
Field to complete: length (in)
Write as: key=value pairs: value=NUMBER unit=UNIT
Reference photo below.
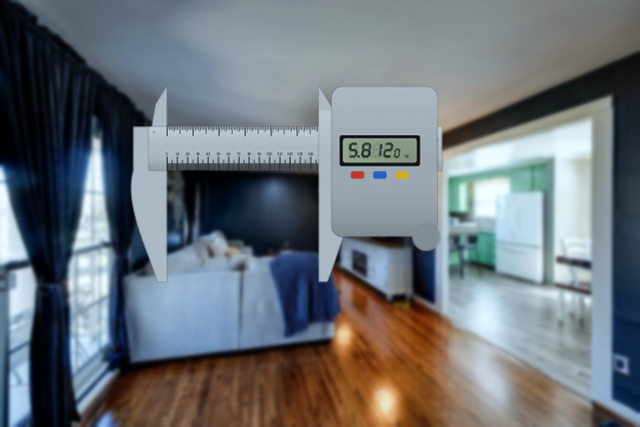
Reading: value=5.8120 unit=in
